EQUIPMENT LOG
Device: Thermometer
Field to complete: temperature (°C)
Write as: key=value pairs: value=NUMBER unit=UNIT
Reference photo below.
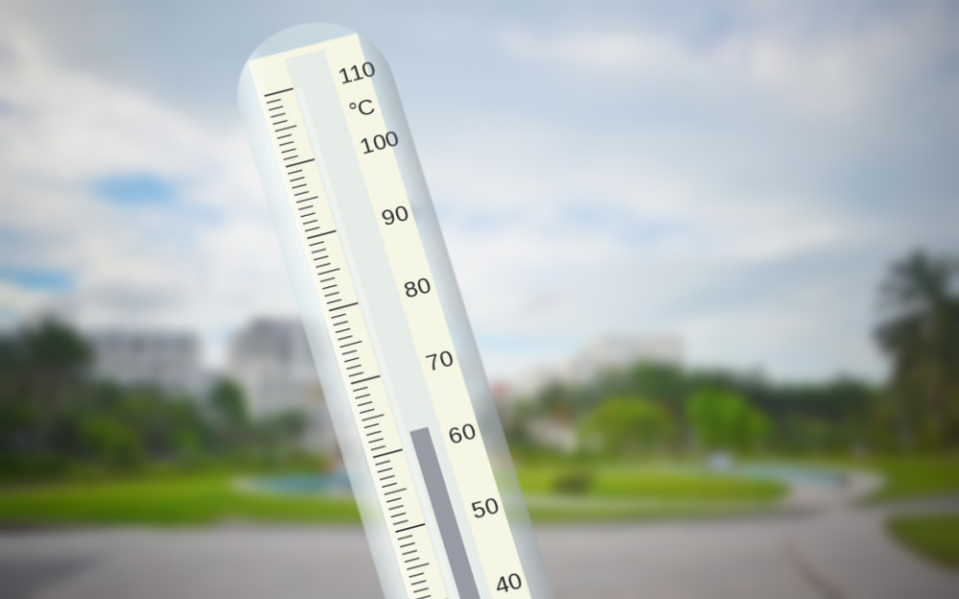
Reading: value=62 unit=°C
